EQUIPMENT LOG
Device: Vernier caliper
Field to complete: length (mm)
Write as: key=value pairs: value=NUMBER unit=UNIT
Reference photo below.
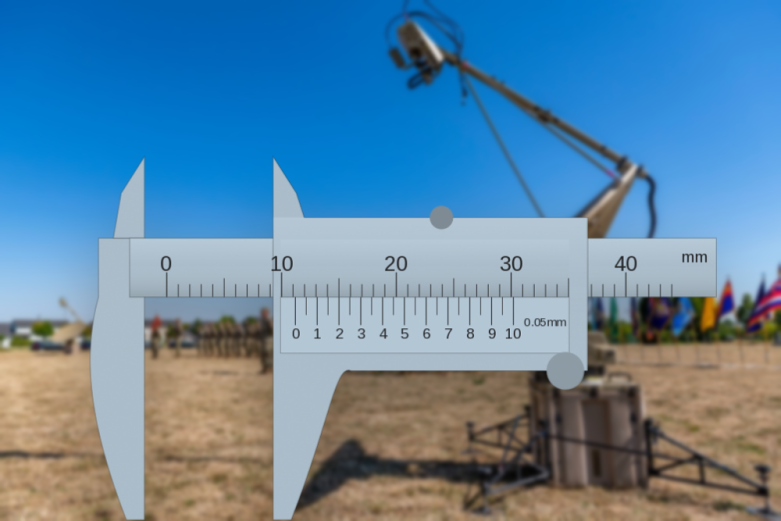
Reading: value=11.2 unit=mm
